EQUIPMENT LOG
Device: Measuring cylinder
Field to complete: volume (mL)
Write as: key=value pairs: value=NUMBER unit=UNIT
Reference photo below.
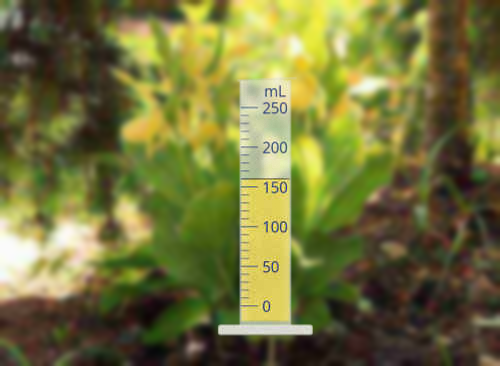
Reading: value=160 unit=mL
